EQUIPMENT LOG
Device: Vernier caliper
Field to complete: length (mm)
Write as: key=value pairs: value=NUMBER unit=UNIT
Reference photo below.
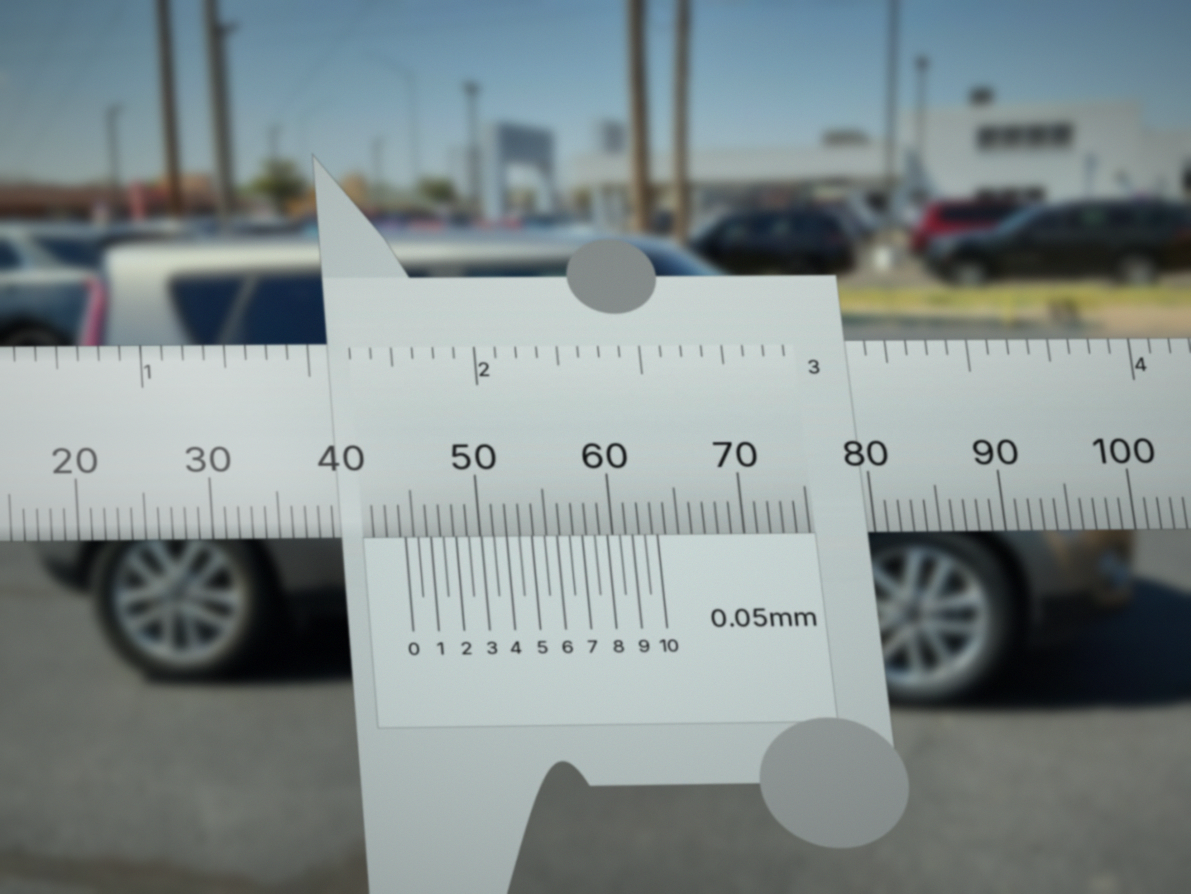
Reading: value=44.4 unit=mm
